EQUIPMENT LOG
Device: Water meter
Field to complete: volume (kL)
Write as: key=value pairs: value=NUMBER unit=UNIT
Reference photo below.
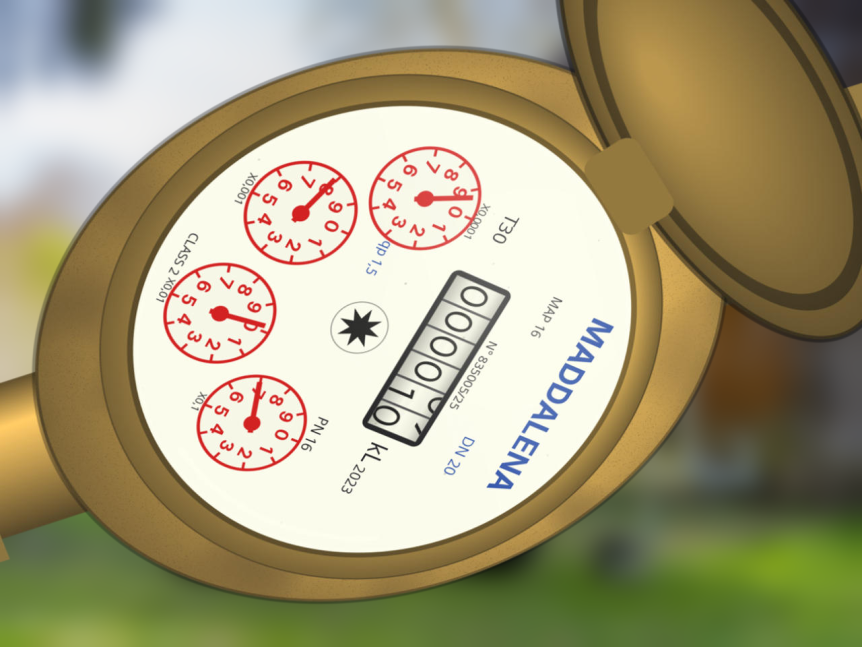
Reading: value=9.6979 unit=kL
